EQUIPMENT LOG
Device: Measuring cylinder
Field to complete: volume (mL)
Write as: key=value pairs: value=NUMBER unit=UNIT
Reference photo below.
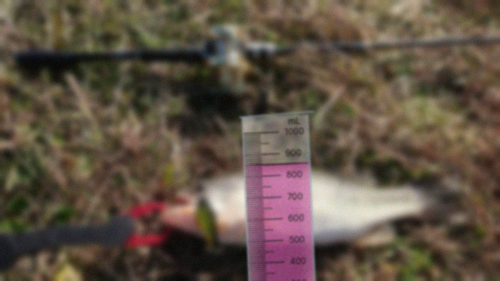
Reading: value=850 unit=mL
